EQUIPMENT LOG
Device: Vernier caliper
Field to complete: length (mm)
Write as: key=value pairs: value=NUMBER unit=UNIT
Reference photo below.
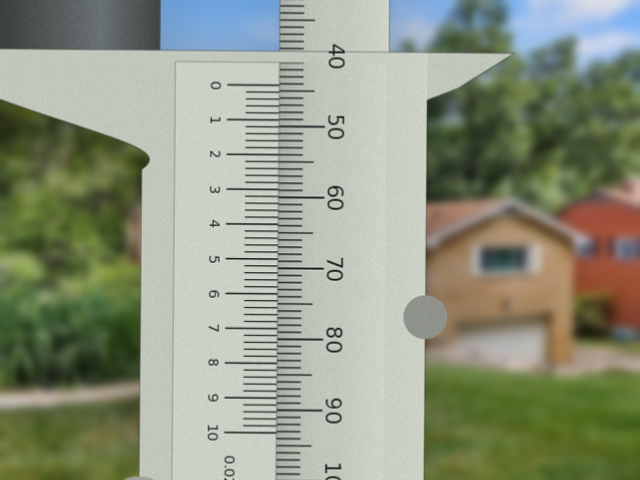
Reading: value=44.2 unit=mm
